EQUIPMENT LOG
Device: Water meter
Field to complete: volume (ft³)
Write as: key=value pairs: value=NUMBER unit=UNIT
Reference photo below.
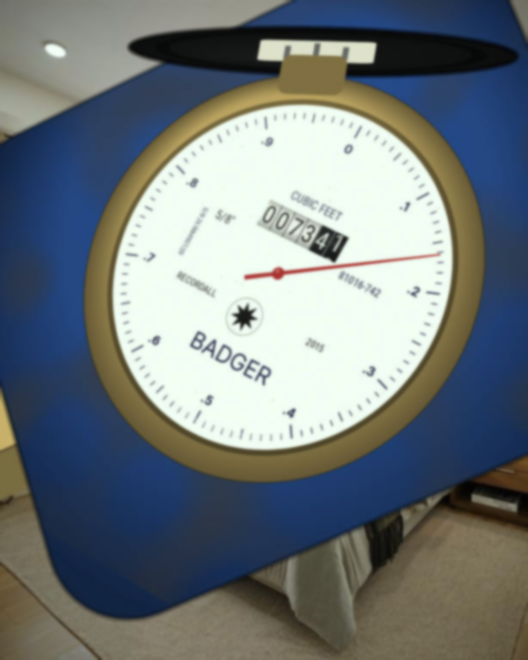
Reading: value=7341.16 unit=ft³
